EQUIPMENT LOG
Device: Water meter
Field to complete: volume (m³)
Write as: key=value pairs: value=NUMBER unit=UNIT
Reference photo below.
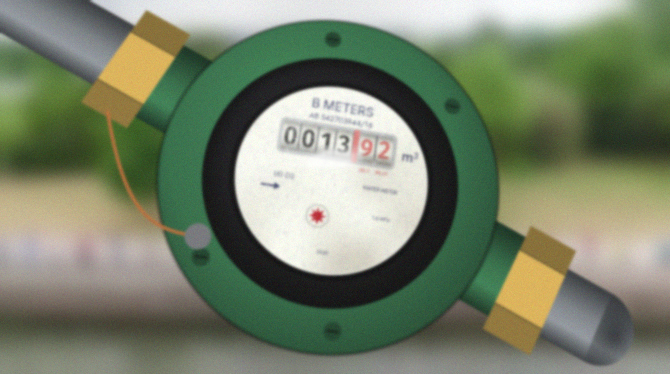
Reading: value=13.92 unit=m³
